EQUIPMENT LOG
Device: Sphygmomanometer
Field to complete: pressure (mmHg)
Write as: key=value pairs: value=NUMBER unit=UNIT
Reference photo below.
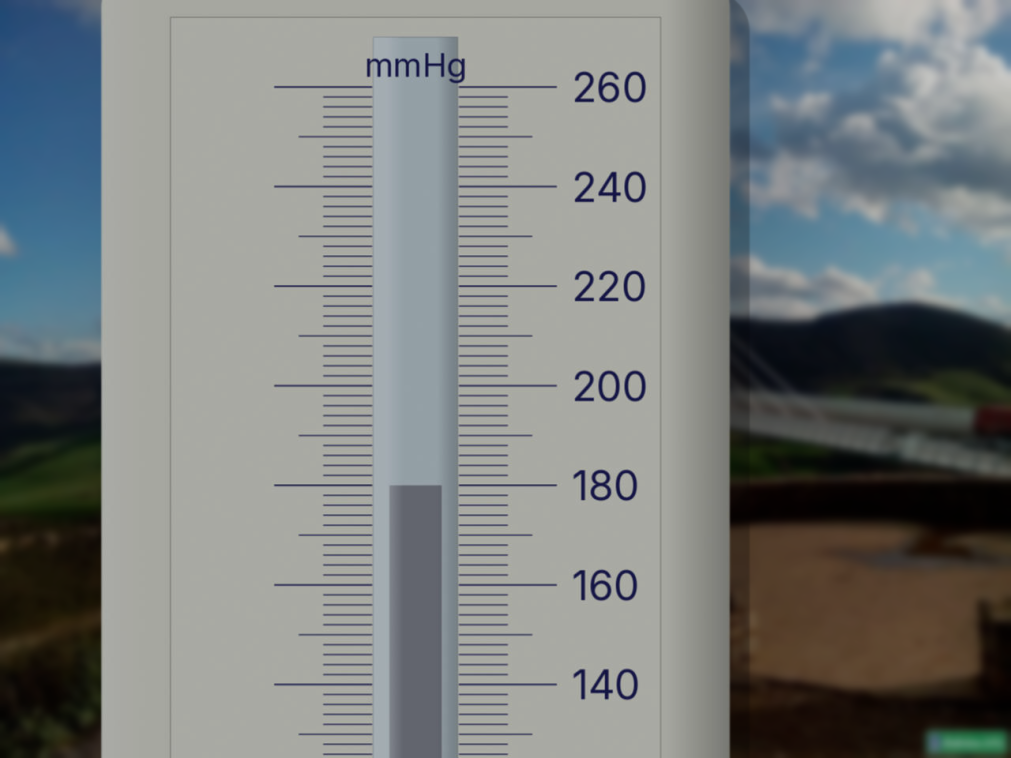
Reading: value=180 unit=mmHg
